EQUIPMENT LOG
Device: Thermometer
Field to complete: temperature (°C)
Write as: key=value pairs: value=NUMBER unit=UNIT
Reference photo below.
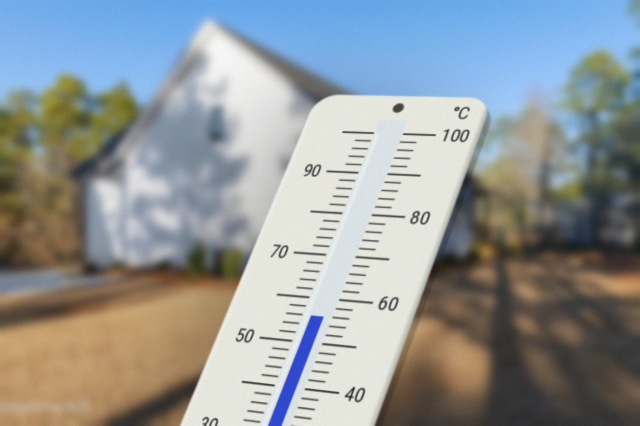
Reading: value=56 unit=°C
